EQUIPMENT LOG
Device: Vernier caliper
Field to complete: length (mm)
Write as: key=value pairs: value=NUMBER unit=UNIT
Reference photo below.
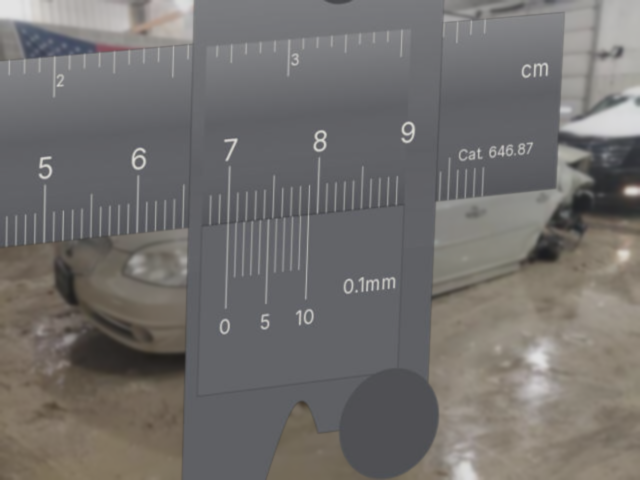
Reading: value=70.0 unit=mm
